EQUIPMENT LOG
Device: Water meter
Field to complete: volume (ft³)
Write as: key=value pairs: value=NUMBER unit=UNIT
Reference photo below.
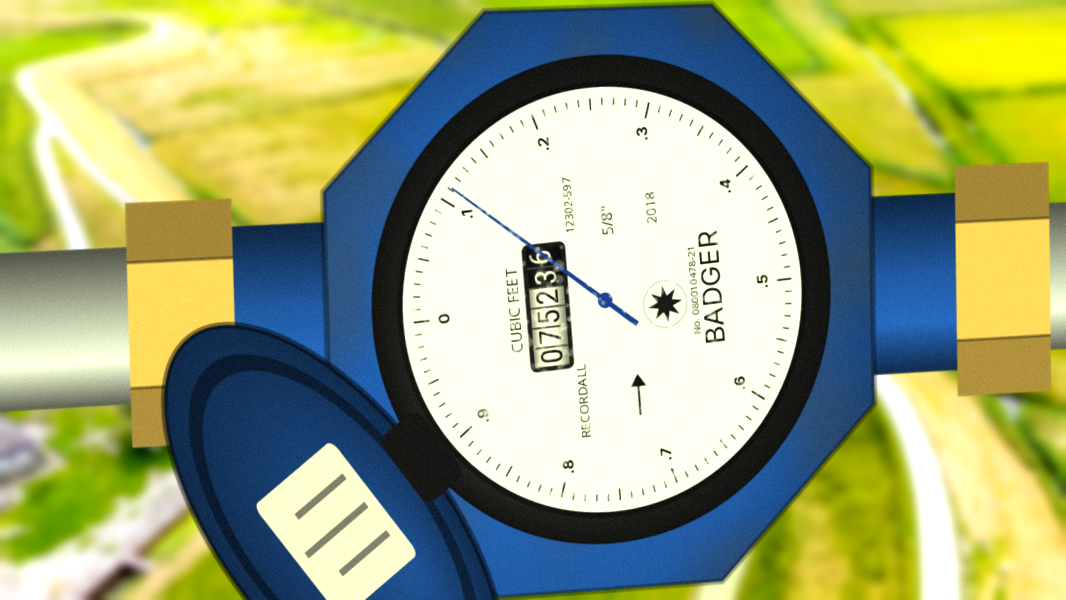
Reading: value=75236.11 unit=ft³
